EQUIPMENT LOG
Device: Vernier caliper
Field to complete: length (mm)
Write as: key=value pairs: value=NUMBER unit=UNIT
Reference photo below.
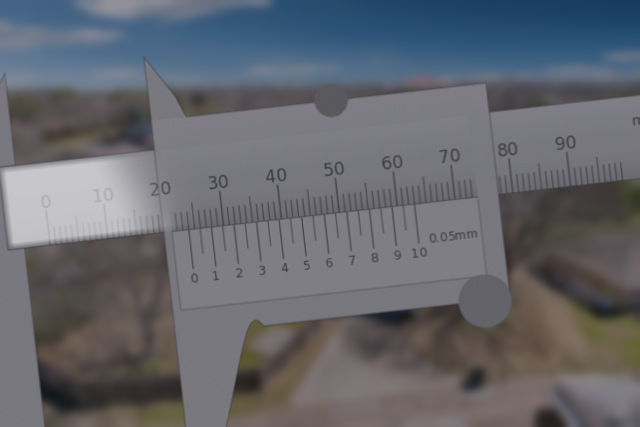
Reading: value=24.0 unit=mm
